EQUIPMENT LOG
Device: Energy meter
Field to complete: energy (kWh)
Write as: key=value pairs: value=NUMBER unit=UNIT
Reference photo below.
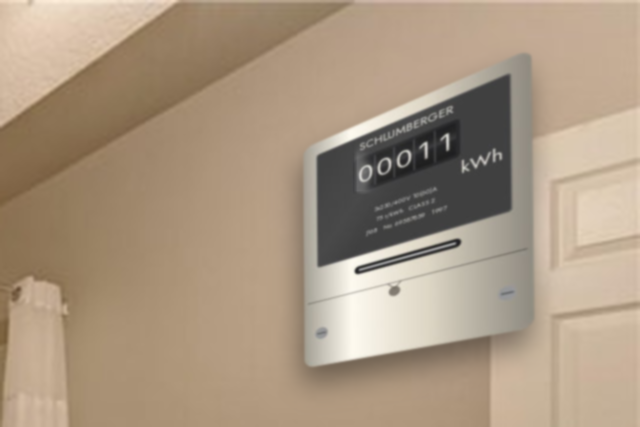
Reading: value=11 unit=kWh
